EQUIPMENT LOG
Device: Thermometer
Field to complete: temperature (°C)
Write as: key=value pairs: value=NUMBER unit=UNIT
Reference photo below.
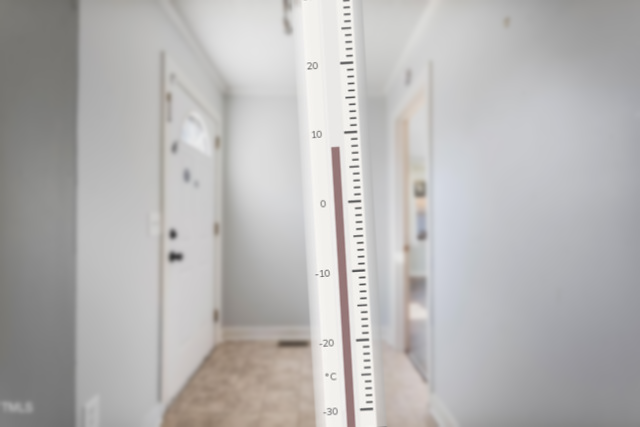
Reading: value=8 unit=°C
